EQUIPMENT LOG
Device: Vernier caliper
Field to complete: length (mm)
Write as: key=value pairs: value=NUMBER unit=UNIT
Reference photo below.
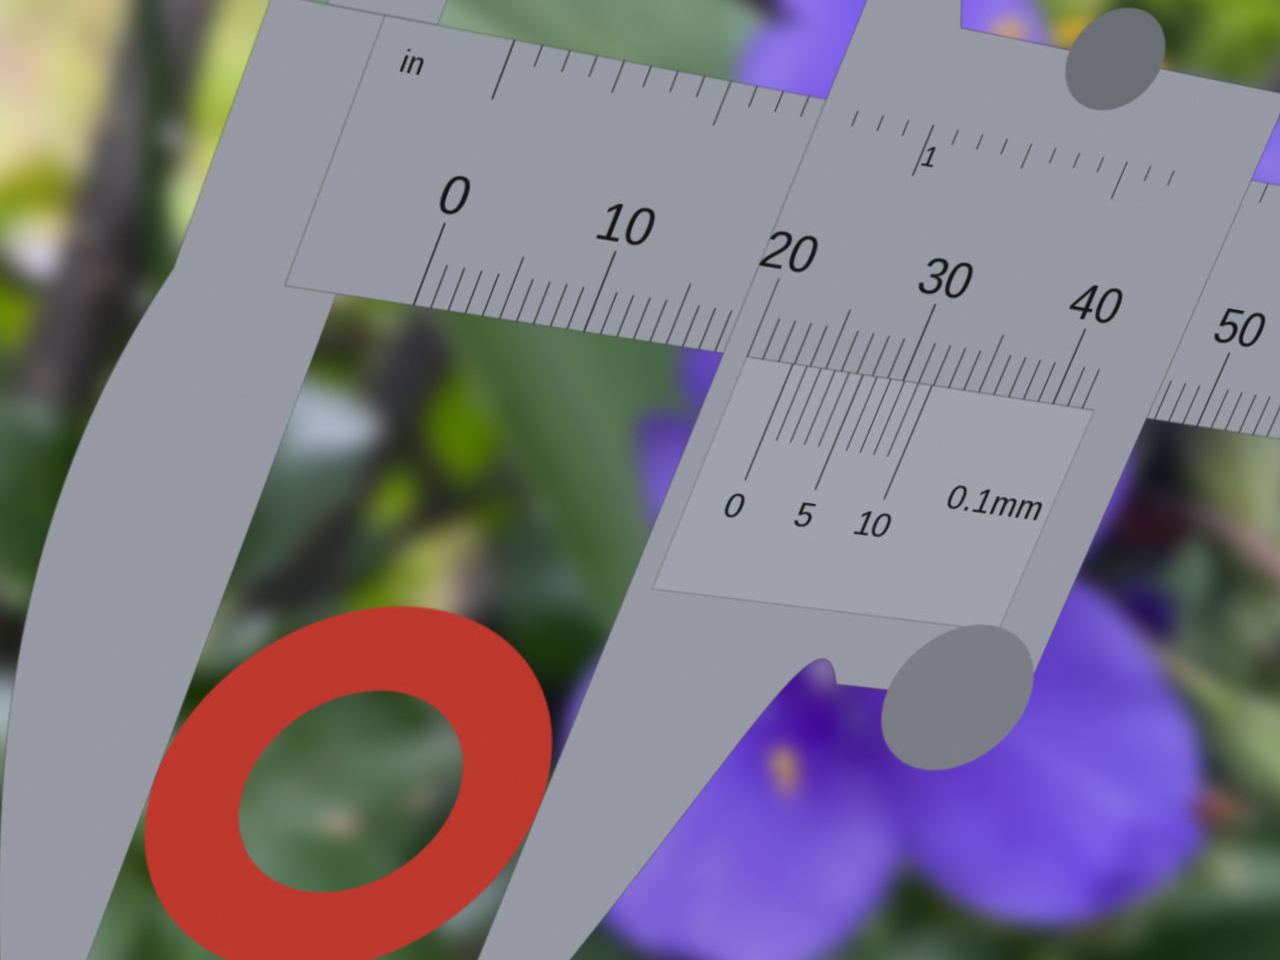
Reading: value=22.9 unit=mm
